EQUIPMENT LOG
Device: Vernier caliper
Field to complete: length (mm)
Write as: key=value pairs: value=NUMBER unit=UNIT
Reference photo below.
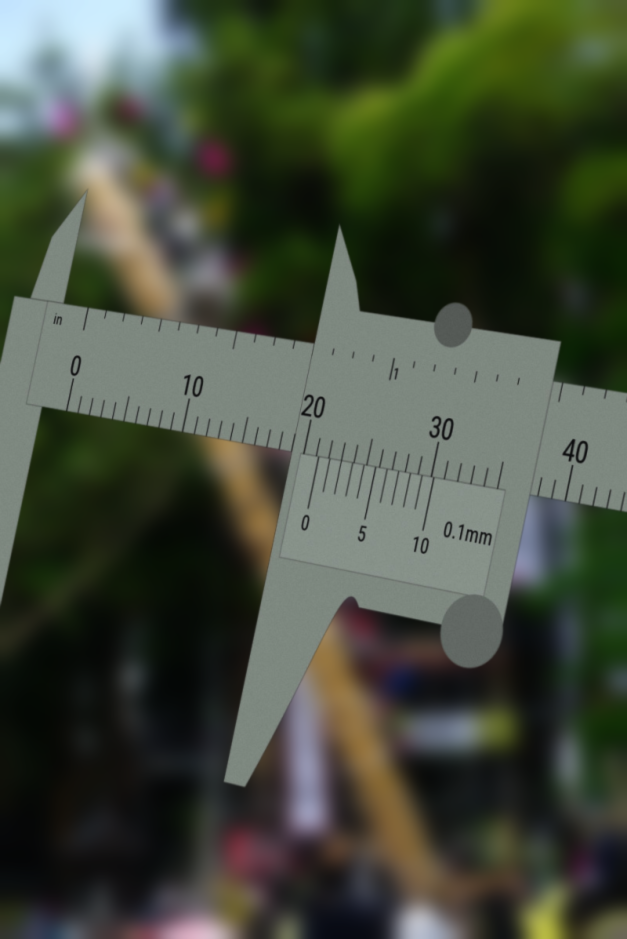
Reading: value=21.2 unit=mm
